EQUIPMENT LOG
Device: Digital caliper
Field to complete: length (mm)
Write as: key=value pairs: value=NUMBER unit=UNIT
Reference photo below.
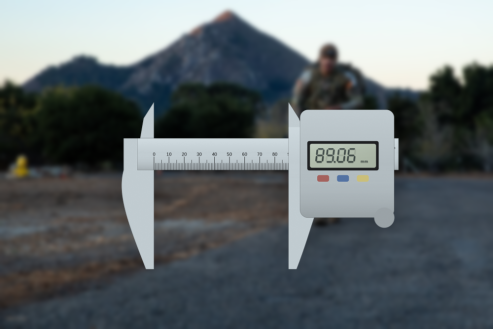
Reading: value=89.06 unit=mm
